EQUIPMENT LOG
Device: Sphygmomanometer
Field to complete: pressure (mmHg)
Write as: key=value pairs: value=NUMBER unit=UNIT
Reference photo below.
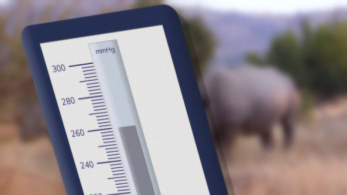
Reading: value=260 unit=mmHg
